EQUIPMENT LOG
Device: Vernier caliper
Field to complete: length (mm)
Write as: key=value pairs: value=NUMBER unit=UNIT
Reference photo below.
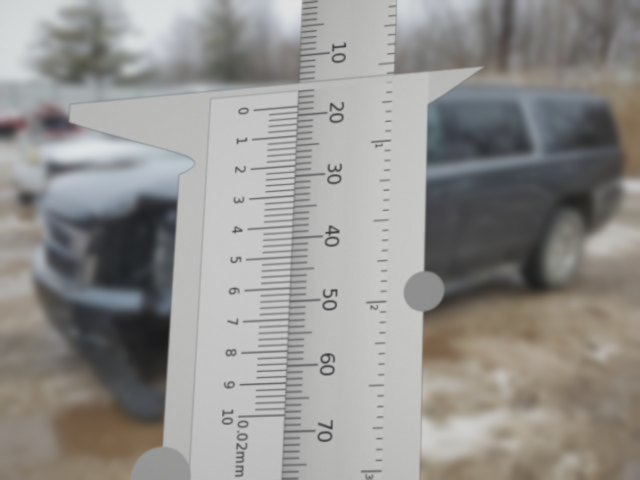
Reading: value=18.5 unit=mm
